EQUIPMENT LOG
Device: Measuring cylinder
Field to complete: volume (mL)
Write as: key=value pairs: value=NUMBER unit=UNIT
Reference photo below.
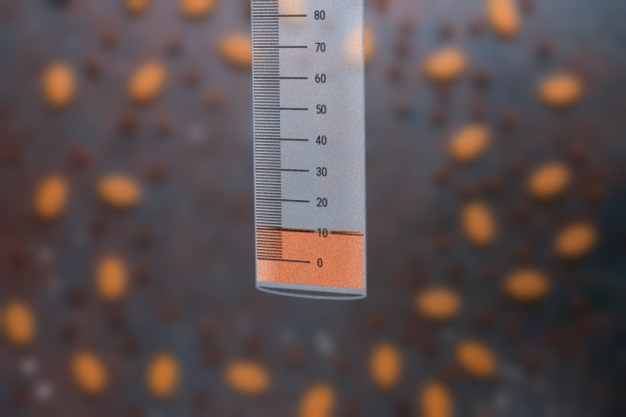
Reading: value=10 unit=mL
